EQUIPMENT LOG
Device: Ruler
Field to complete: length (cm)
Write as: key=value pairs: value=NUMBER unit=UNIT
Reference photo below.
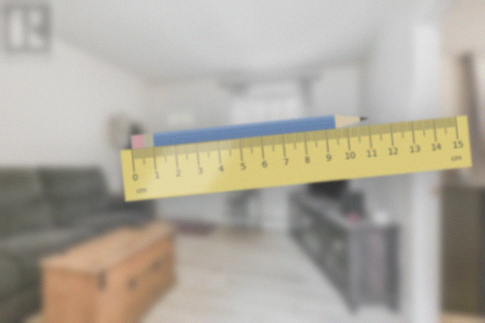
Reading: value=11 unit=cm
